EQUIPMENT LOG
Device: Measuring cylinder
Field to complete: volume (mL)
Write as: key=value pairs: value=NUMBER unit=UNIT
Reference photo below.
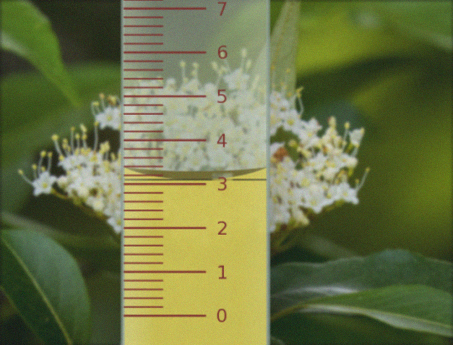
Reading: value=3.1 unit=mL
